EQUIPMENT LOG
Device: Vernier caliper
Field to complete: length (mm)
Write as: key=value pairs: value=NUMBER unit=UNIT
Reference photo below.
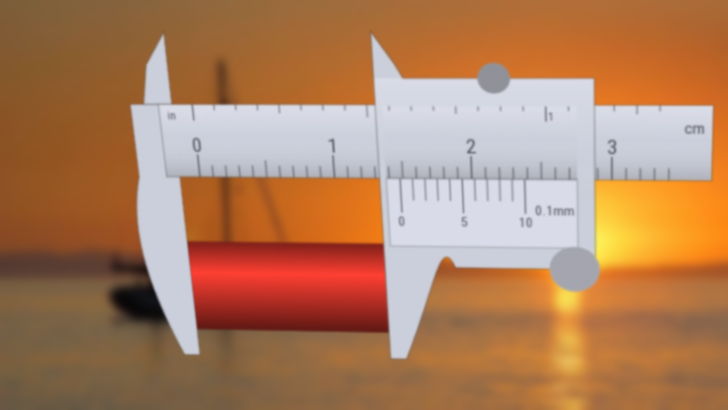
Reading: value=14.8 unit=mm
